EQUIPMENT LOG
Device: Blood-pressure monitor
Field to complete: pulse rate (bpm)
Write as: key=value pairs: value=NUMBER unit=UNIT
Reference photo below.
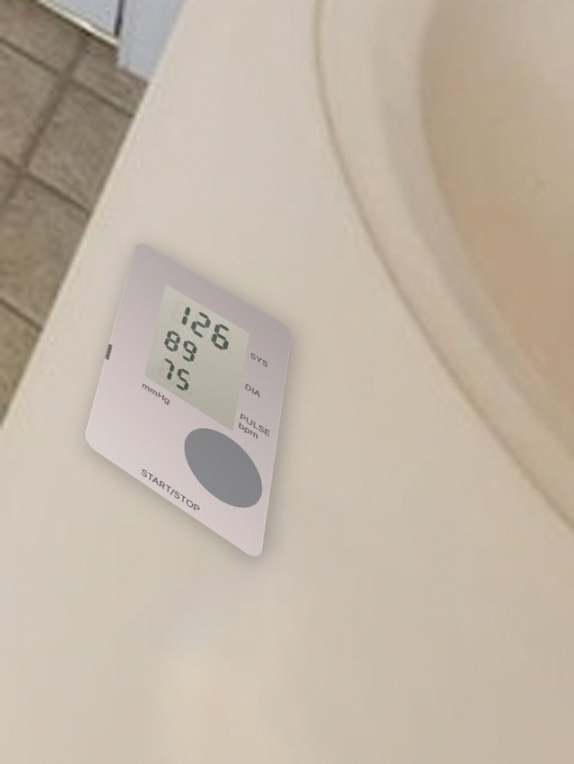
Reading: value=75 unit=bpm
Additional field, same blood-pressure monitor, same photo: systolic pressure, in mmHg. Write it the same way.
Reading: value=126 unit=mmHg
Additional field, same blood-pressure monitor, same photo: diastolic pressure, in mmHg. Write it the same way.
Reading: value=89 unit=mmHg
